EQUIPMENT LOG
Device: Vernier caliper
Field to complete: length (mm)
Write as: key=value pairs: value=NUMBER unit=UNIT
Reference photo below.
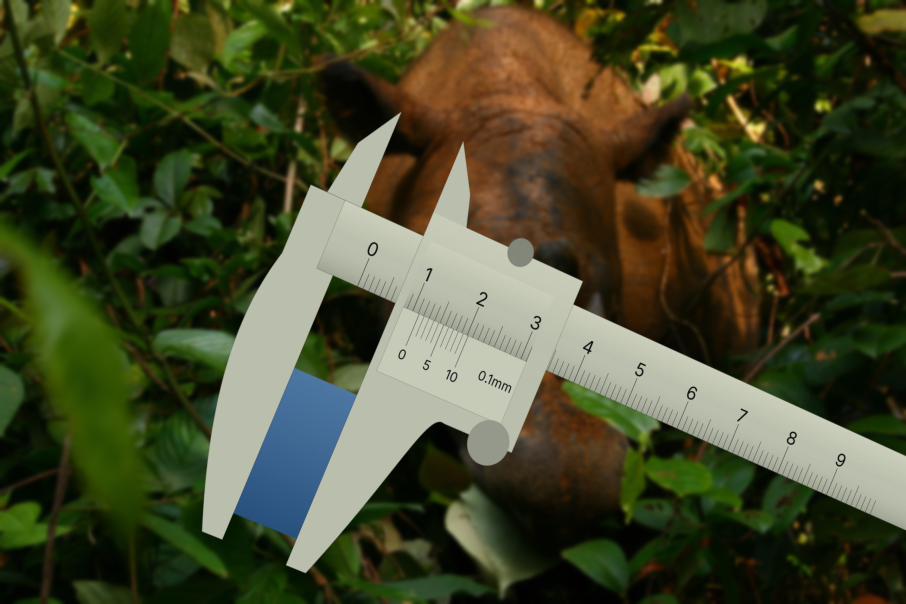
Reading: value=11.2 unit=mm
